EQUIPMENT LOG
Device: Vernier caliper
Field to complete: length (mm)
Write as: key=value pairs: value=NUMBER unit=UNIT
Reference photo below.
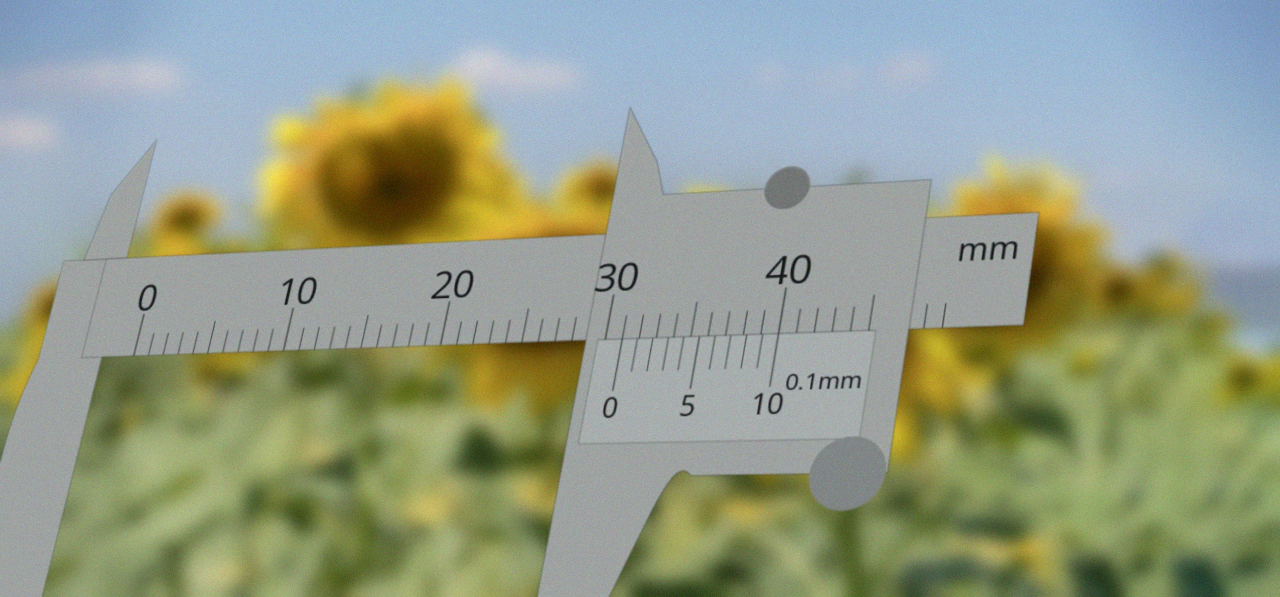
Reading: value=31.0 unit=mm
